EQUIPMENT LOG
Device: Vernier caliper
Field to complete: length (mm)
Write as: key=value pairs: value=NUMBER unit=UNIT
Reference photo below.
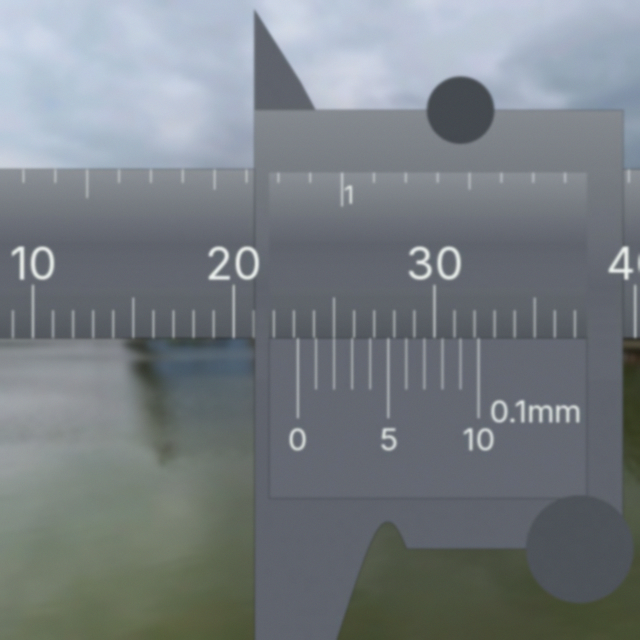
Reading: value=23.2 unit=mm
